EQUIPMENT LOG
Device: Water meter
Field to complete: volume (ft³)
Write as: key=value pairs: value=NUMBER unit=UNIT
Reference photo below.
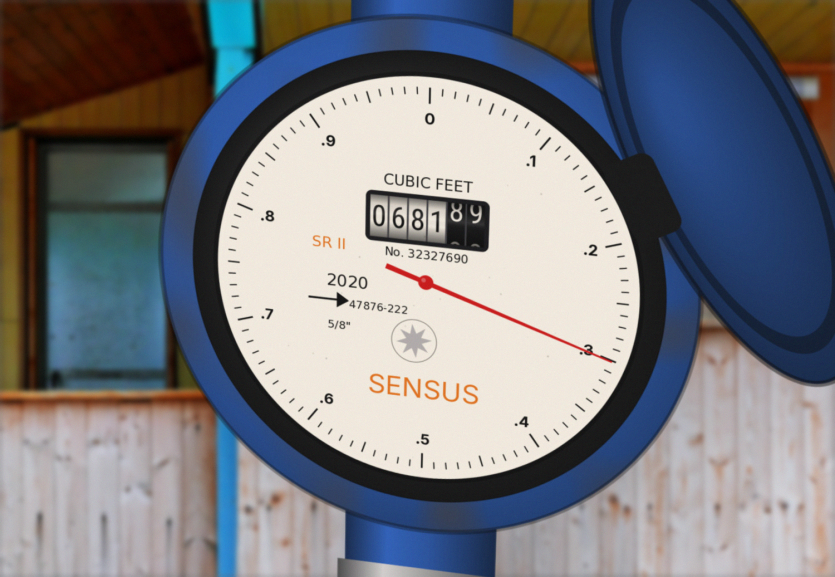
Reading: value=68189.30 unit=ft³
